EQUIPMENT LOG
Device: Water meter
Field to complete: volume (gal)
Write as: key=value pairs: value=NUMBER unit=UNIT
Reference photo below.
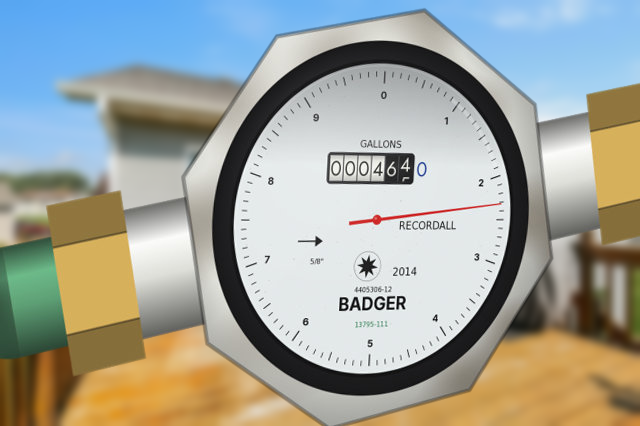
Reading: value=4642.3 unit=gal
